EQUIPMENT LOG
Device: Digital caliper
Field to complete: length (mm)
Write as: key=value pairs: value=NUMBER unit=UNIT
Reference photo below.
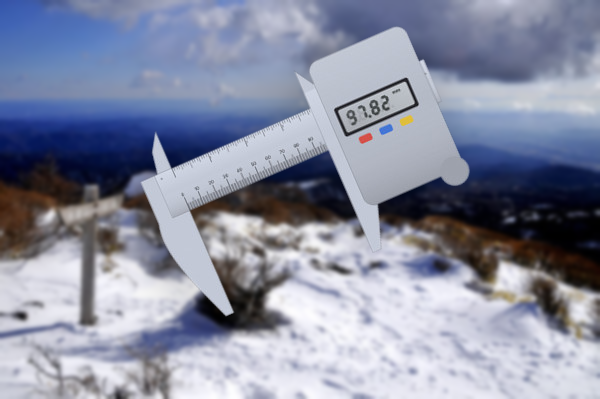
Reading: value=97.82 unit=mm
